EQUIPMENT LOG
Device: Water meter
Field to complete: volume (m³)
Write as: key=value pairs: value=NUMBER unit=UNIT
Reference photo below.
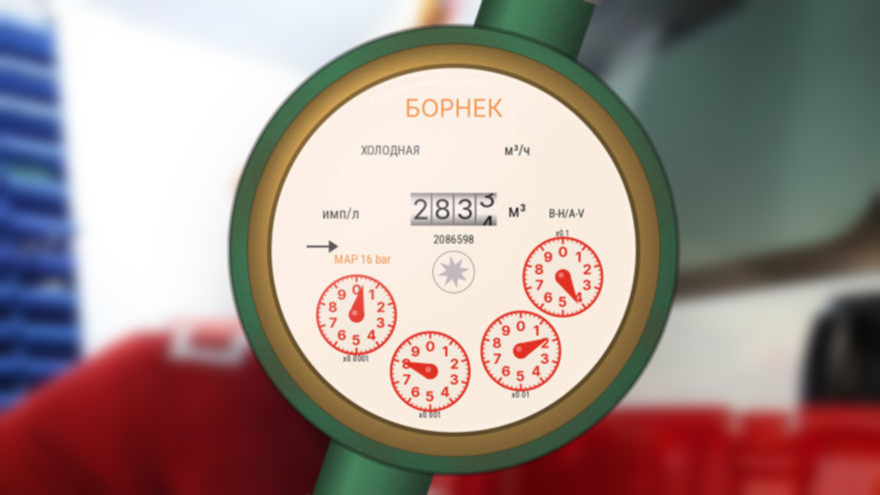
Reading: value=2833.4180 unit=m³
